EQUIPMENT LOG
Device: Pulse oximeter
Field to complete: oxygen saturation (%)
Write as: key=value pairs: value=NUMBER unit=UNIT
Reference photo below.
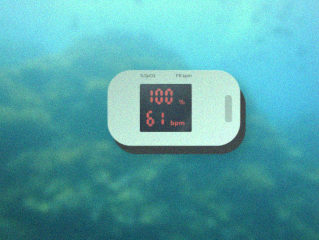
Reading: value=100 unit=%
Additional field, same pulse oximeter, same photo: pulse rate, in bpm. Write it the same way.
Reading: value=61 unit=bpm
